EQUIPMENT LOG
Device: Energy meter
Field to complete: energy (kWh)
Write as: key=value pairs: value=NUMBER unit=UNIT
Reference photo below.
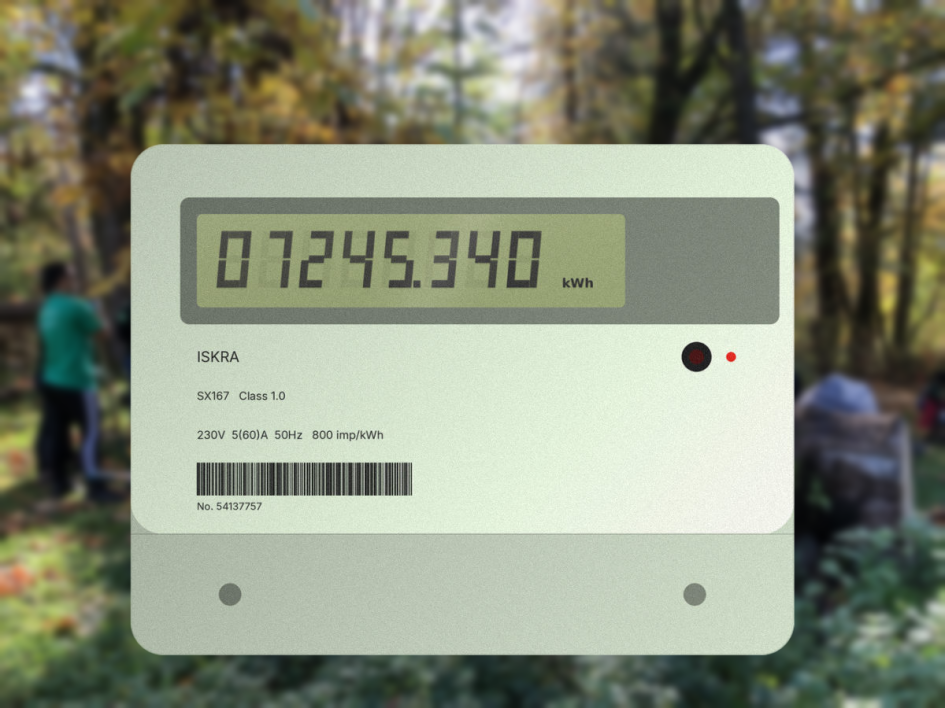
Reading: value=7245.340 unit=kWh
